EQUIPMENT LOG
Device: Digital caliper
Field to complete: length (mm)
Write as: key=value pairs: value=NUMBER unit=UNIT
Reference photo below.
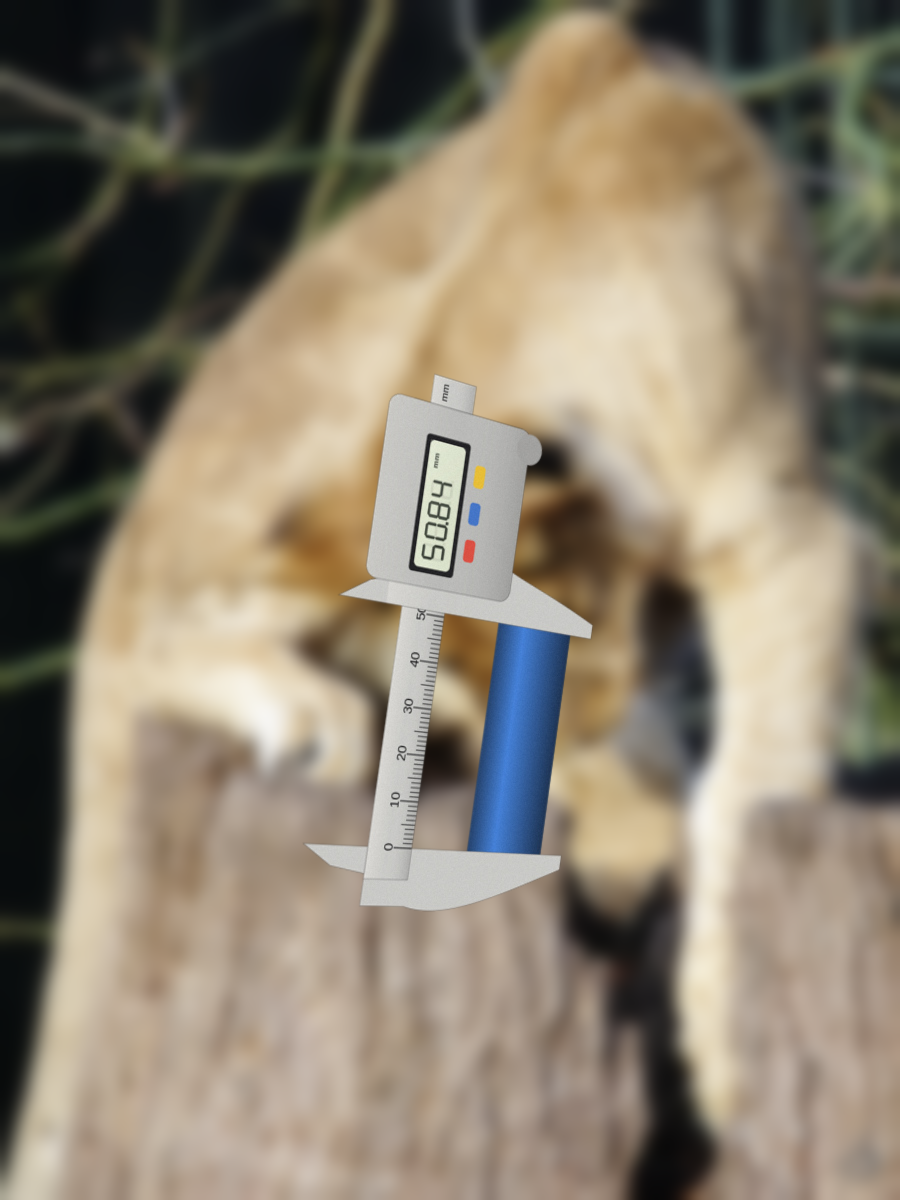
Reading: value=50.84 unit=mm
